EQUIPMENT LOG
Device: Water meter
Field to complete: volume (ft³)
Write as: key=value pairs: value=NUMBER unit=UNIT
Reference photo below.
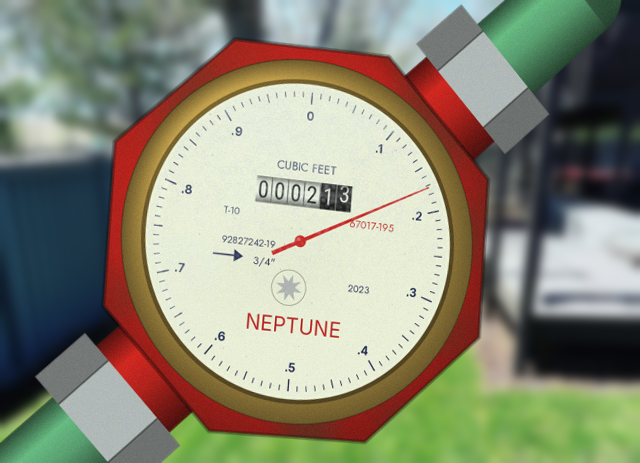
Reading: value=213.17 unit=ft³
